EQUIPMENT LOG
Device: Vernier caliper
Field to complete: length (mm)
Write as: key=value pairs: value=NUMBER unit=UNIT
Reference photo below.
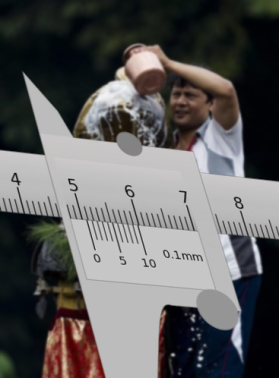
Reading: value=50.8 unit=mm
